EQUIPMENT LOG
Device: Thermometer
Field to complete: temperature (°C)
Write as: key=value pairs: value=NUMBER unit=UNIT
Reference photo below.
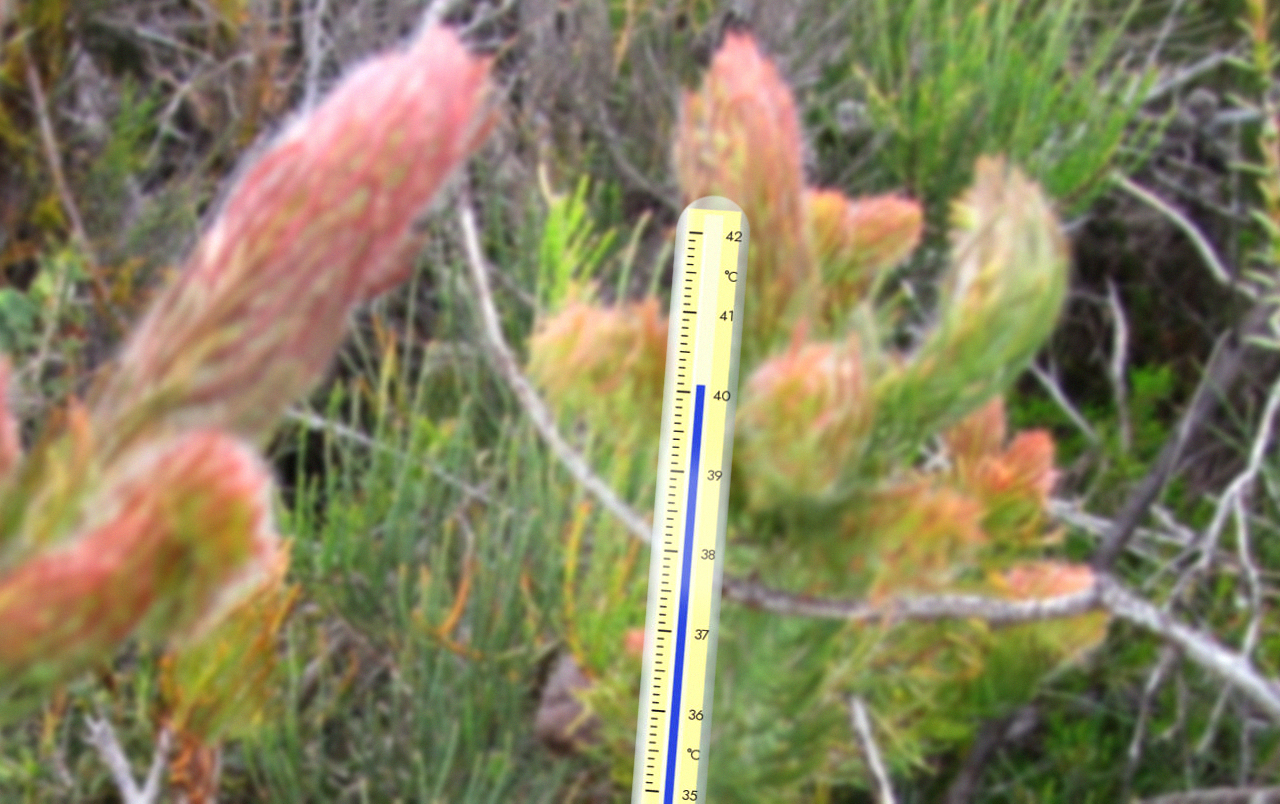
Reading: value=40.1 unit=°C
